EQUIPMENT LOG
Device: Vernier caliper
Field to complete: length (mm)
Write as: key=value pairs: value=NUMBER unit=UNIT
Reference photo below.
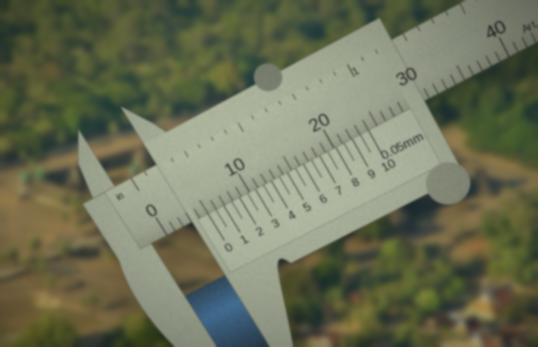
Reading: value=5.0 unit=mm
